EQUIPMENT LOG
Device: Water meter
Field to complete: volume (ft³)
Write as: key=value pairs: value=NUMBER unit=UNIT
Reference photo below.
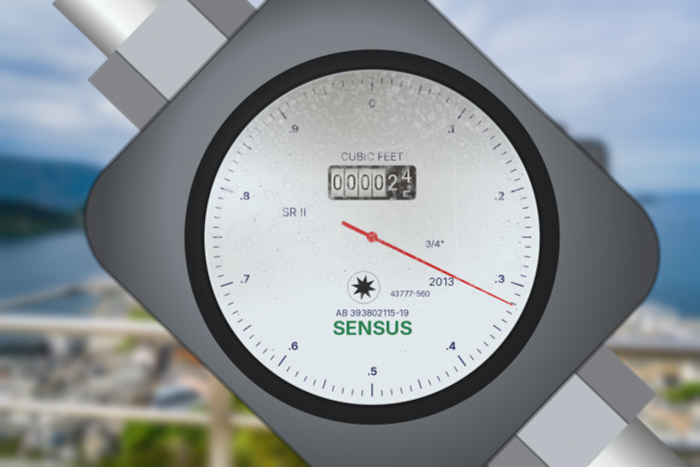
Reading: value=24.32 unit=ft³
